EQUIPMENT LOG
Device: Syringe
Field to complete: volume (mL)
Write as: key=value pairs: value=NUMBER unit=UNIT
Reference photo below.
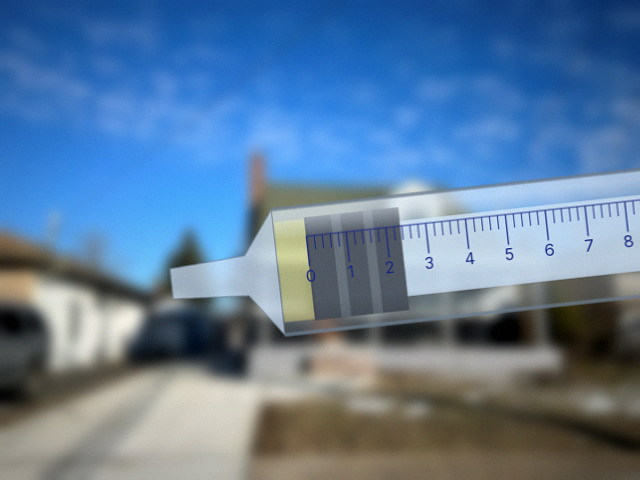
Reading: value=0 unit=mL
